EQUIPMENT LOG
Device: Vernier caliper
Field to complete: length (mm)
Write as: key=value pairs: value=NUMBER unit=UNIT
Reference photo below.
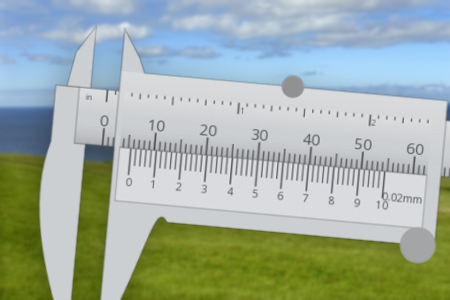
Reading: value=5.5 unit=mm
